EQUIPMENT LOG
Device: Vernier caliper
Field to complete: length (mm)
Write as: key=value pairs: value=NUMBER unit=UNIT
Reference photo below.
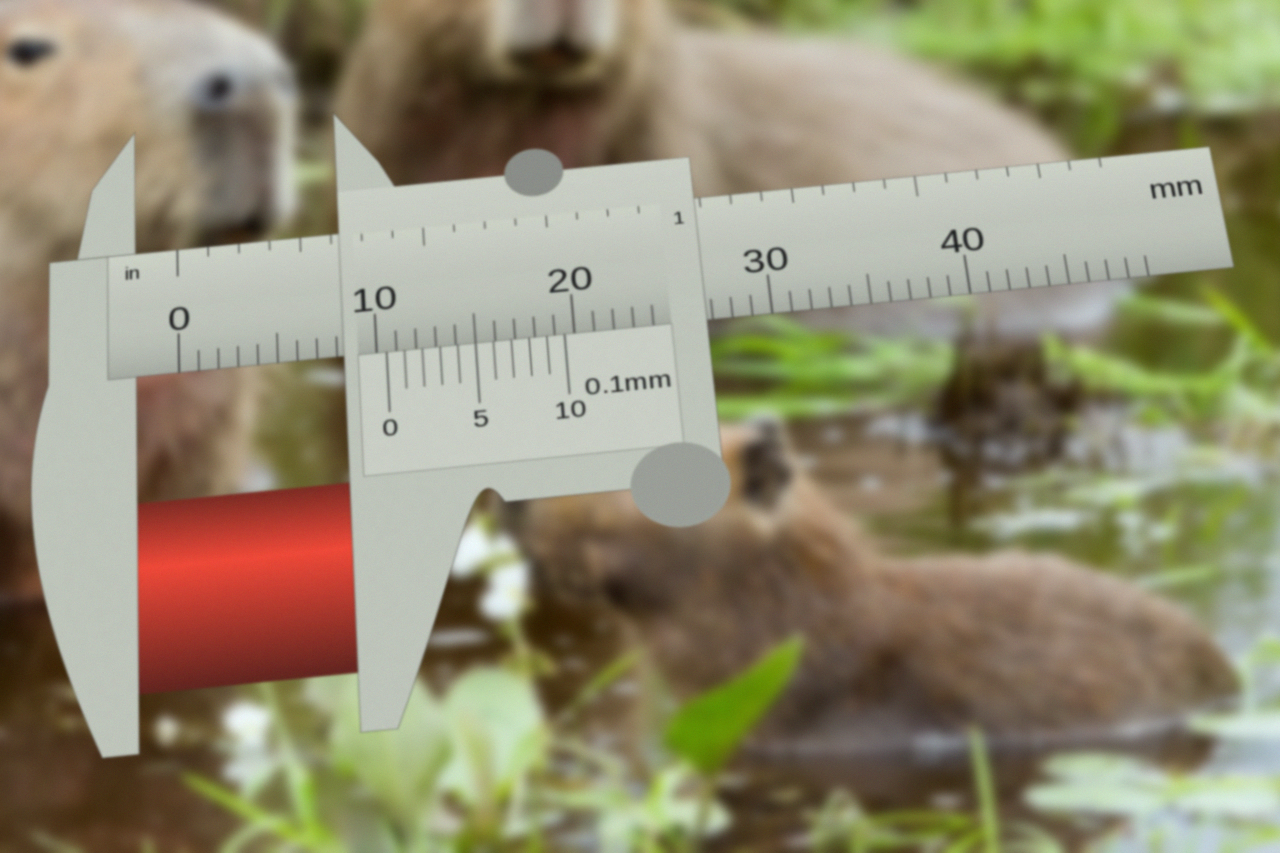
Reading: value=10.5 unit=mm
